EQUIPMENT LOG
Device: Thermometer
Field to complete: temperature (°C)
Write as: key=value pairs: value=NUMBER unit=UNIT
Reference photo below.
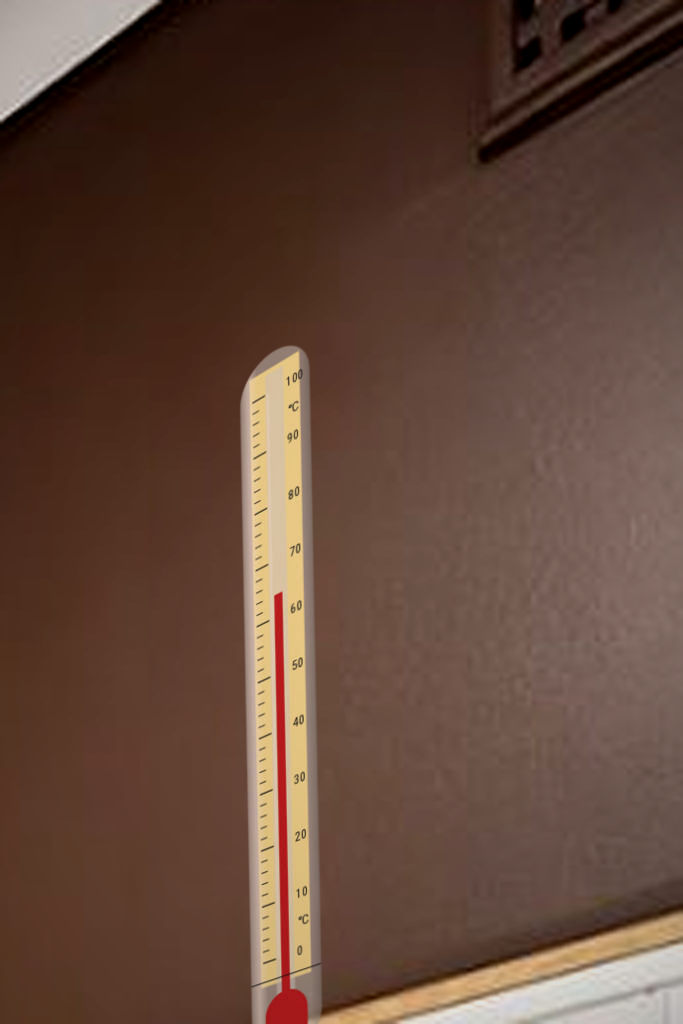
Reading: value=64 unit=°C
